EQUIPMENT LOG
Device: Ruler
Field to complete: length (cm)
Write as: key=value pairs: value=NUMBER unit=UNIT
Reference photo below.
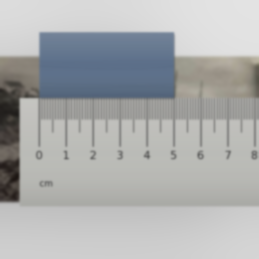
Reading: value=5 unit=cm
